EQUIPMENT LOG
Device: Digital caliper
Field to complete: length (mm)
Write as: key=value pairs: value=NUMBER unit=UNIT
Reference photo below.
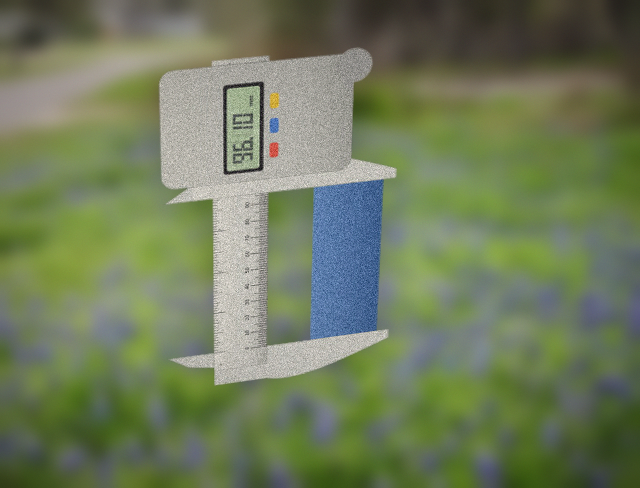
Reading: value=96.10 unit=mm
